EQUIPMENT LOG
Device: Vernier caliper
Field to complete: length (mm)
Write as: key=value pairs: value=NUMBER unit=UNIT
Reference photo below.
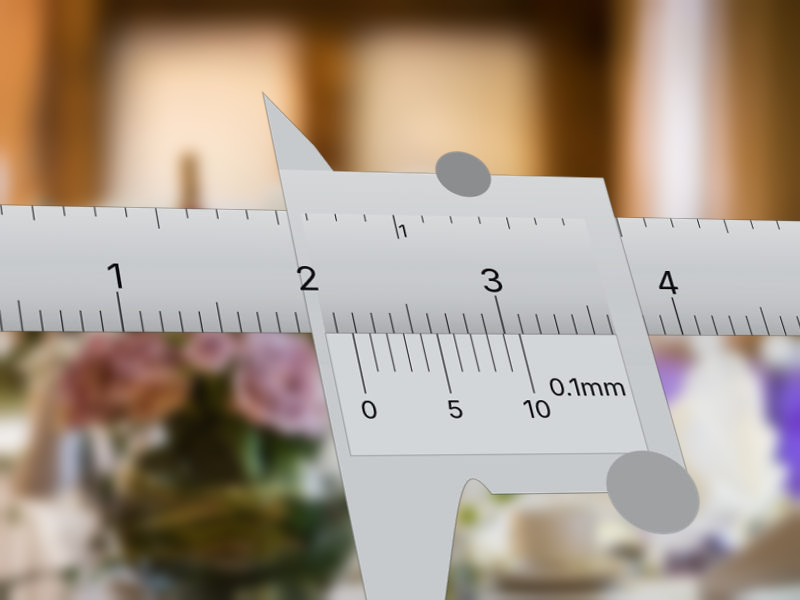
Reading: value=21.8 unit=mm
